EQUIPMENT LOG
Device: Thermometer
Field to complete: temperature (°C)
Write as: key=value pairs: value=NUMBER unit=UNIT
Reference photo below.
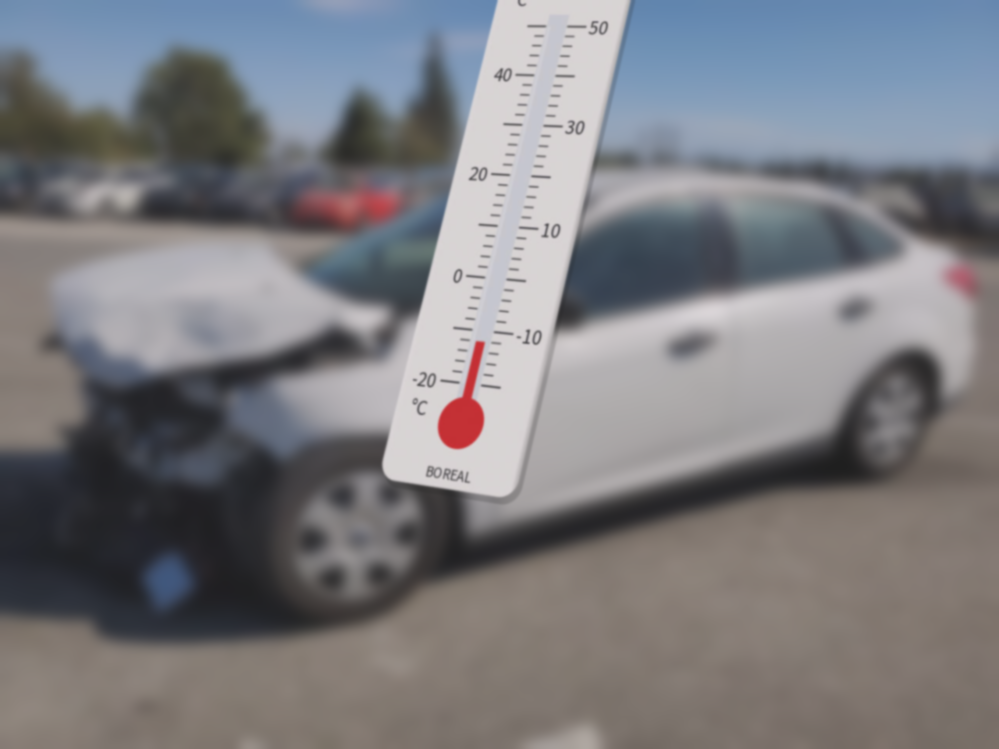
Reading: value=-12 unit=°C
